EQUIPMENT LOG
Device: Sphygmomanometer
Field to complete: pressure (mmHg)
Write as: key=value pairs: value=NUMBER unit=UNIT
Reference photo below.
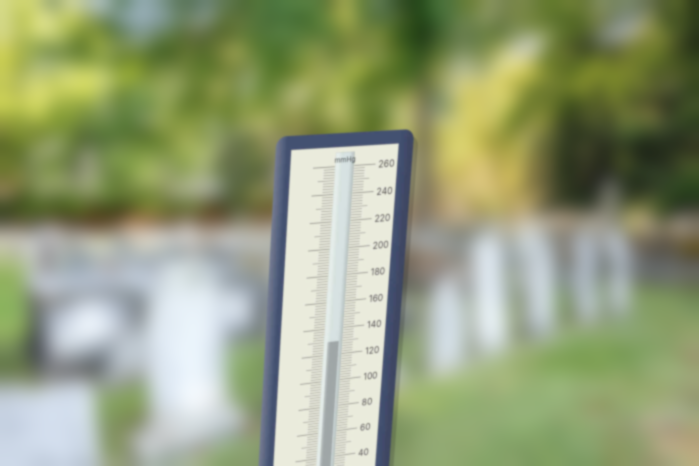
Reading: value=130 unit=mmHg
